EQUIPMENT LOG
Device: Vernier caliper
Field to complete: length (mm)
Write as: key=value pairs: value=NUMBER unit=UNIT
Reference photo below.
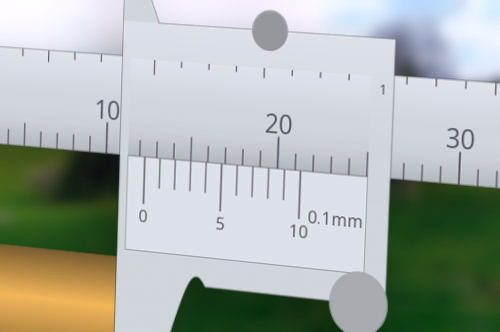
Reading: value=12.3 unit=mm
